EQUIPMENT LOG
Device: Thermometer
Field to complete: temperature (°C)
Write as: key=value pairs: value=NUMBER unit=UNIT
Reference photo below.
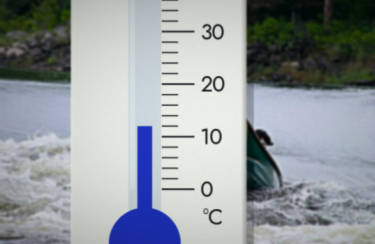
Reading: value=12 unit=°C
